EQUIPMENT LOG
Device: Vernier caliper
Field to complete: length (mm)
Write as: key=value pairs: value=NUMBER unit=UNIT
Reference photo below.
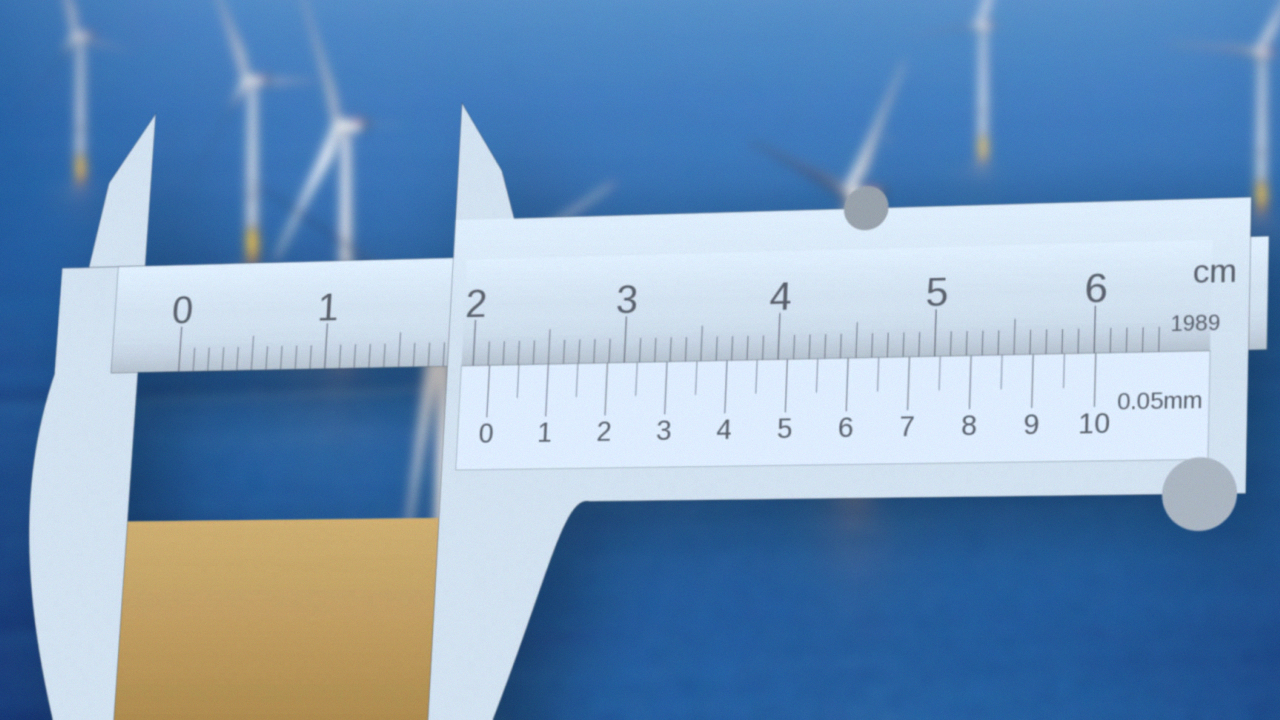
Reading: value=21.1 unit=mm
